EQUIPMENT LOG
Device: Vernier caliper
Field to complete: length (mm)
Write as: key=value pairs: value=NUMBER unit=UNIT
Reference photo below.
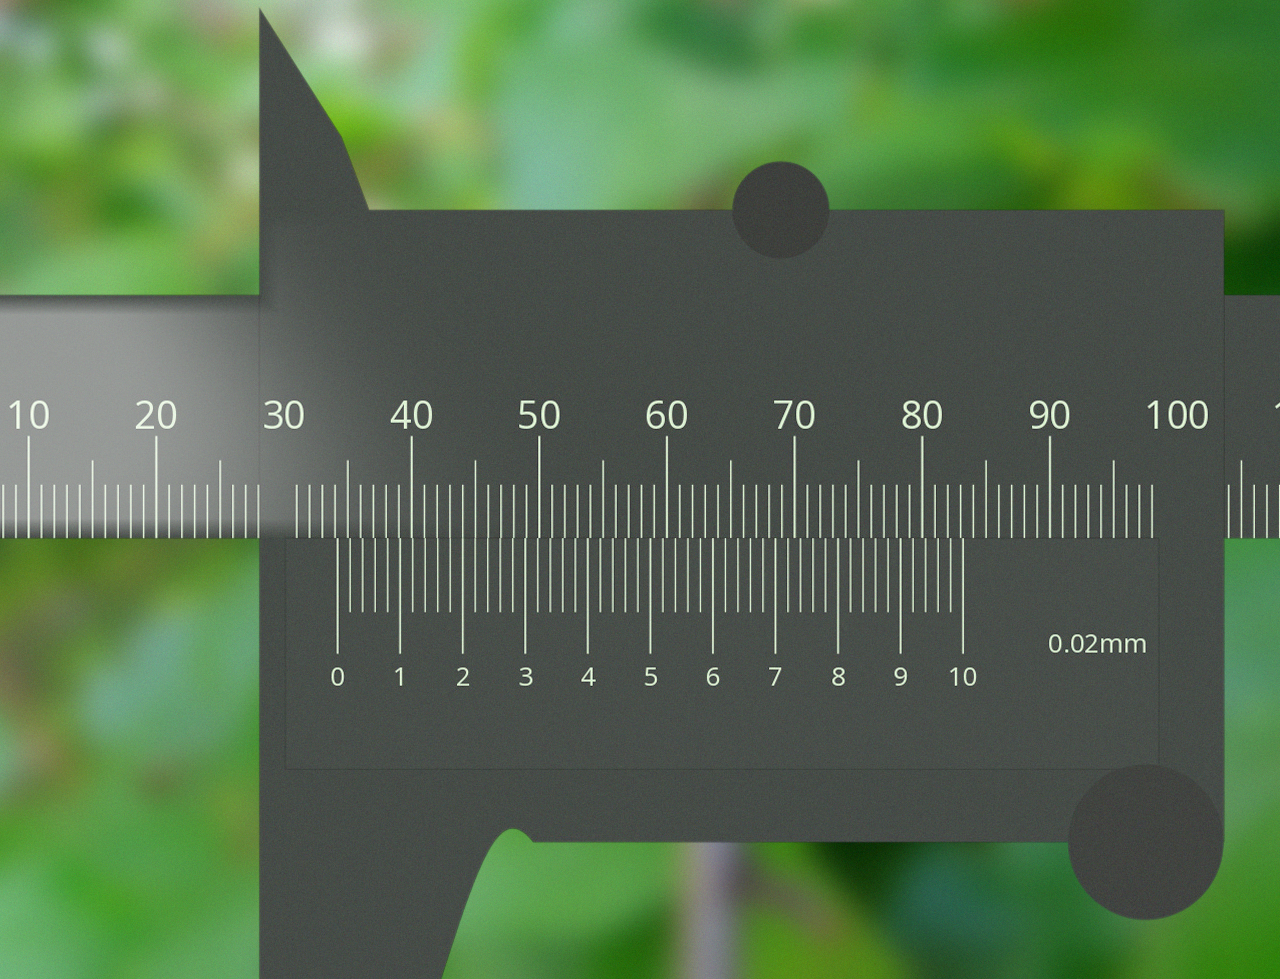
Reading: value=34.2 unit=mm
